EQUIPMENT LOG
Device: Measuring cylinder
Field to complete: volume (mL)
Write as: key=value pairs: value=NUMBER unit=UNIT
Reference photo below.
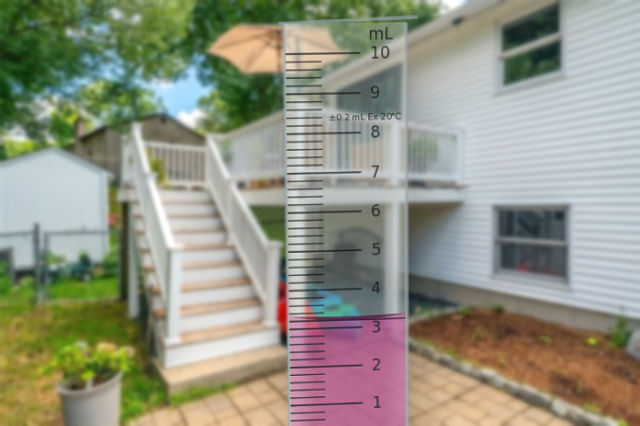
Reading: value=3.2 unit=mL
